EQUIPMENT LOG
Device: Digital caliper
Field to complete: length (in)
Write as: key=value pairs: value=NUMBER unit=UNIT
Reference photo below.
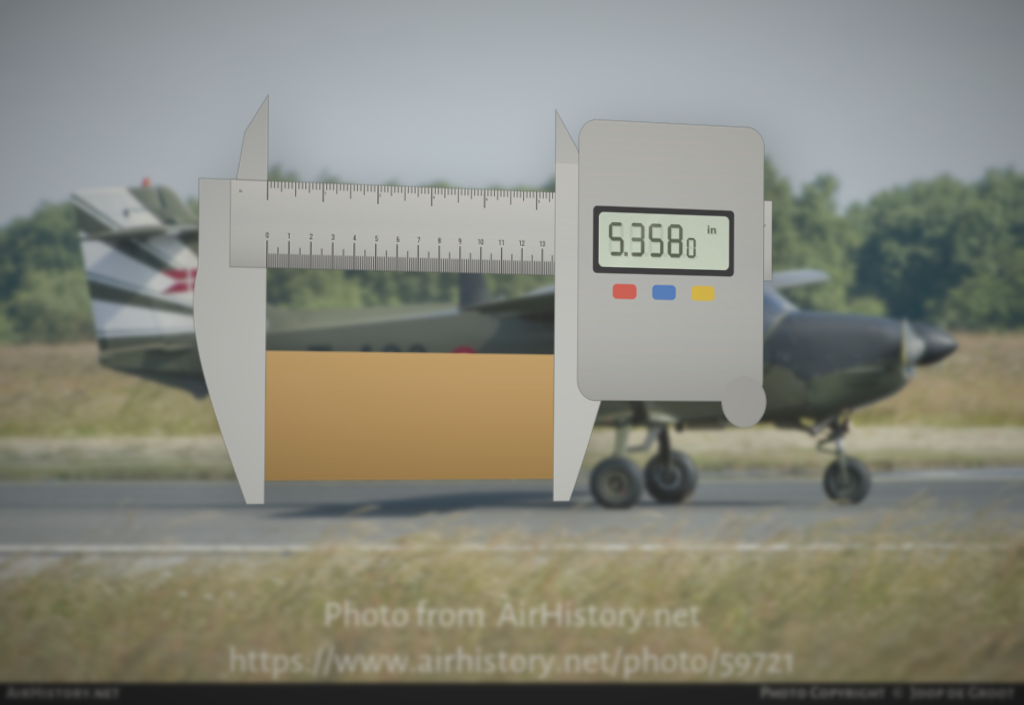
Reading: value=5.3580 unit=in
